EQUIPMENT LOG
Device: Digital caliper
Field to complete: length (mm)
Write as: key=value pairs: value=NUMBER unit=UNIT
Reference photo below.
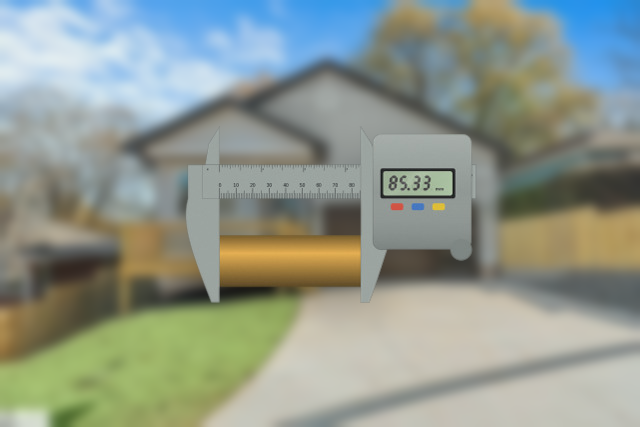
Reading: value=85.33 unit=mm
